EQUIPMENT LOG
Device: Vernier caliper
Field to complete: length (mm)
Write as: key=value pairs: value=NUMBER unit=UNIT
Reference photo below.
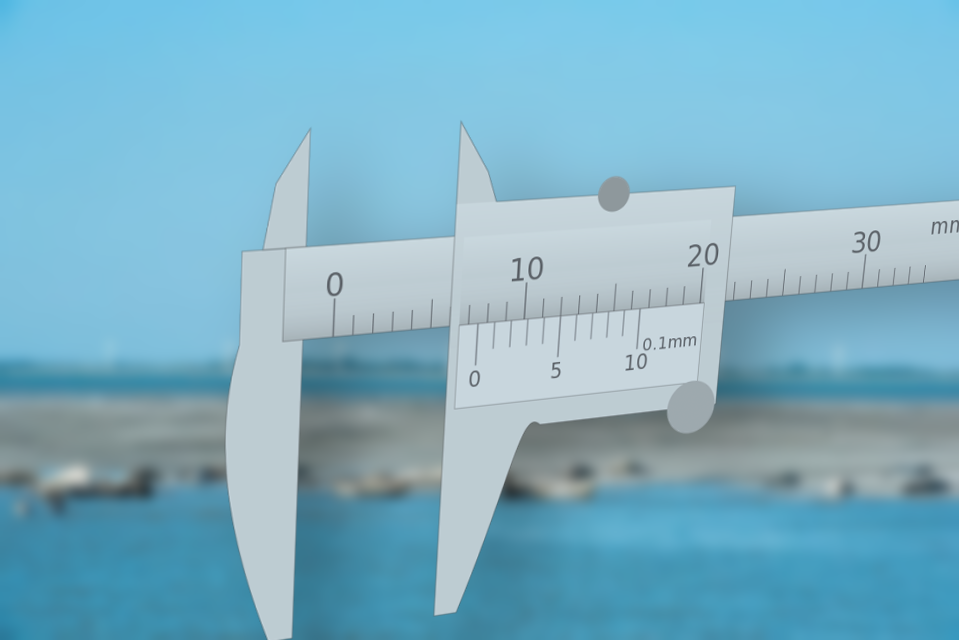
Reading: value=7.5 unit=mm
